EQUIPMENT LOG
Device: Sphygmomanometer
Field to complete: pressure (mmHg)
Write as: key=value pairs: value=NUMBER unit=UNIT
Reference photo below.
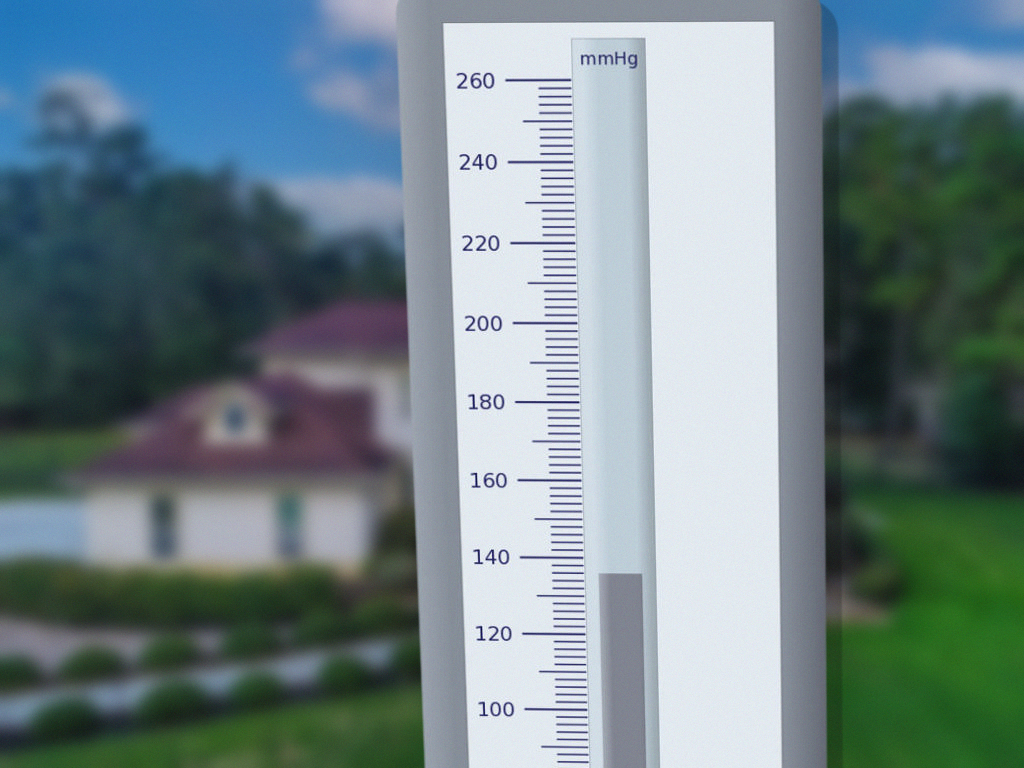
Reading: value=136 unit=mmHg
